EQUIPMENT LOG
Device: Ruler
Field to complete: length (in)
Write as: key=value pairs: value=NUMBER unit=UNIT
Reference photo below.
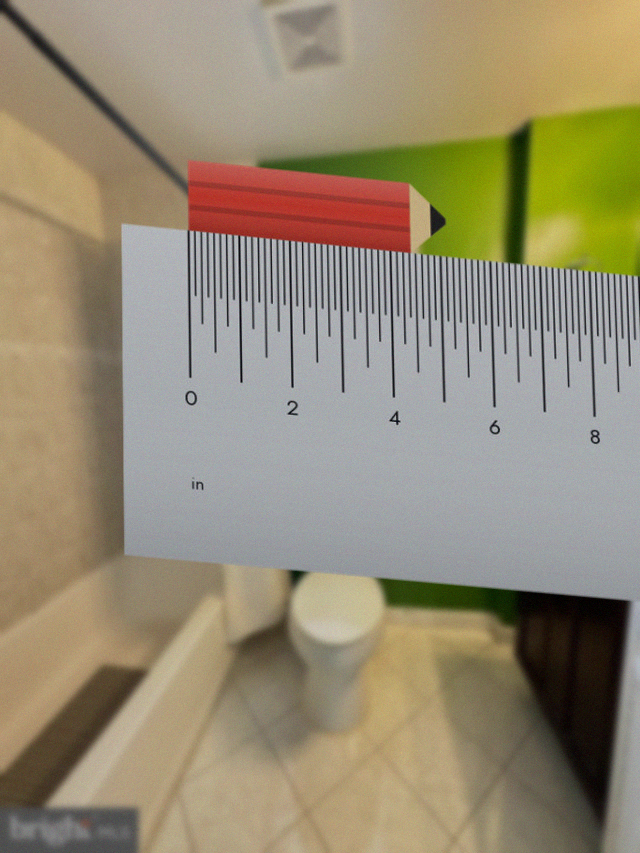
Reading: value=5.125 unit=in
